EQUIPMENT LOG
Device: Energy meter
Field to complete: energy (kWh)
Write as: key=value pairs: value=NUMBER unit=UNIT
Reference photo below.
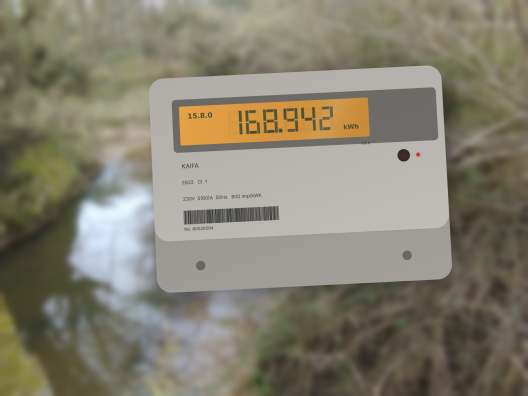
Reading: value=168.942 unit=kWh
